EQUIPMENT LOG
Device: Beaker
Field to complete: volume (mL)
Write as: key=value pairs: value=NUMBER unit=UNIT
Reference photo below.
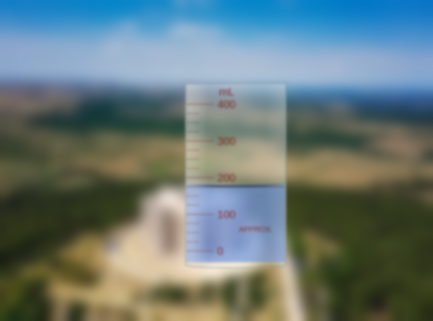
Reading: value=175 unit=mL
